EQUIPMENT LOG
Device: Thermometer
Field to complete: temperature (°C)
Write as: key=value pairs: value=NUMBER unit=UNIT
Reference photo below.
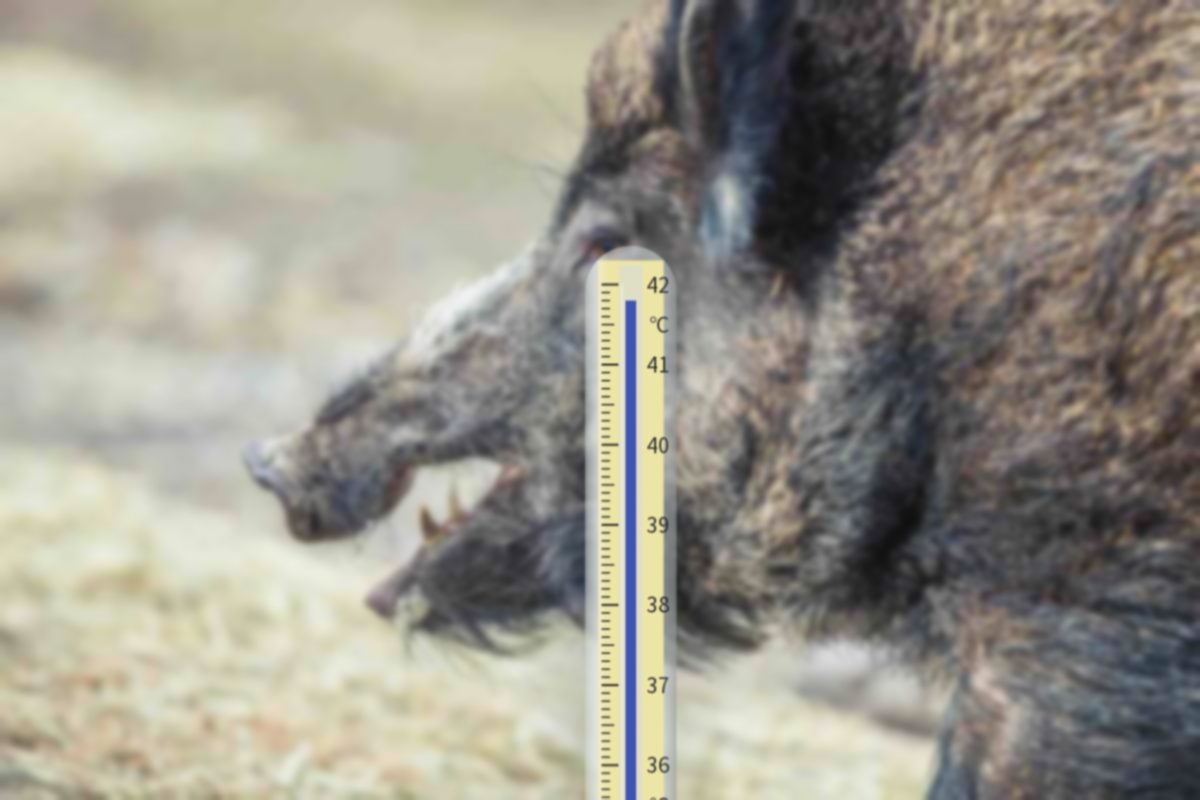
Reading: value=41.8 unit=°C
